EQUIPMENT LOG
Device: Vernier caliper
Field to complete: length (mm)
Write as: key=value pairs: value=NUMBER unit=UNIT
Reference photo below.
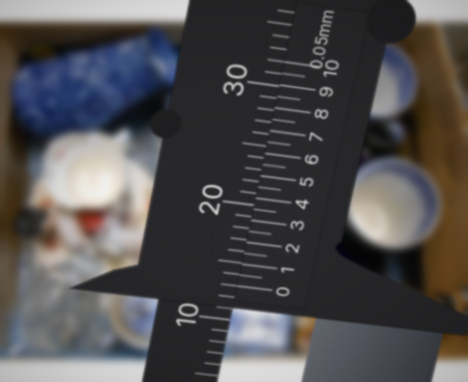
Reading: value=13.0 unit=mm
